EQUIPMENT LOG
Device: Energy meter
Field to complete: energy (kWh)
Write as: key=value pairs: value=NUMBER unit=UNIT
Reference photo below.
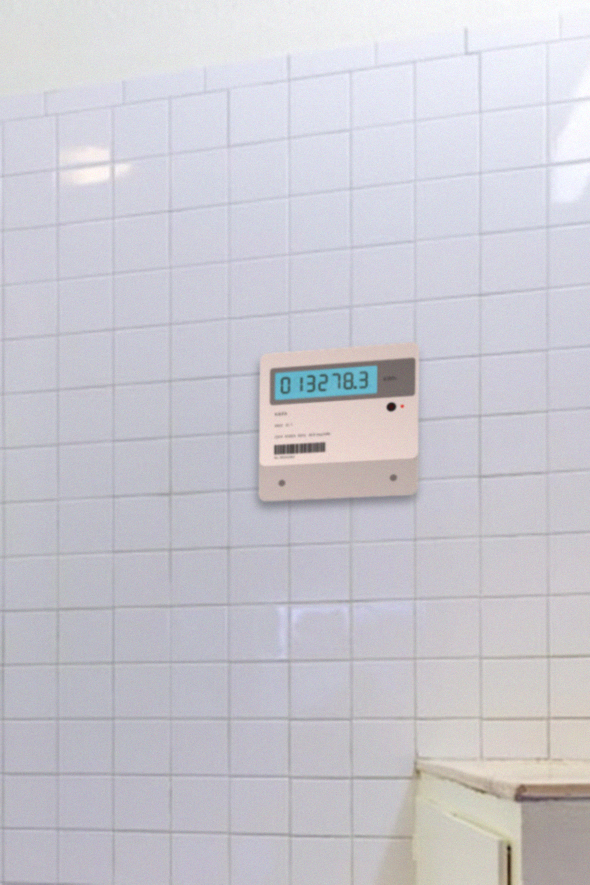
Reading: value=13278.3 unit=kWh
